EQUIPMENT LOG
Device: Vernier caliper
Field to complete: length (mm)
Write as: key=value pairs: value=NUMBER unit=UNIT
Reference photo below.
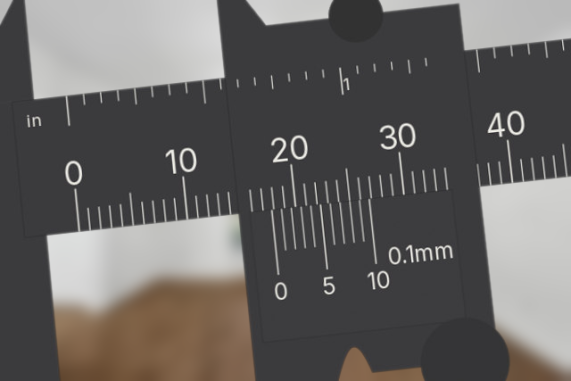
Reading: value=17.8 unit=mm
